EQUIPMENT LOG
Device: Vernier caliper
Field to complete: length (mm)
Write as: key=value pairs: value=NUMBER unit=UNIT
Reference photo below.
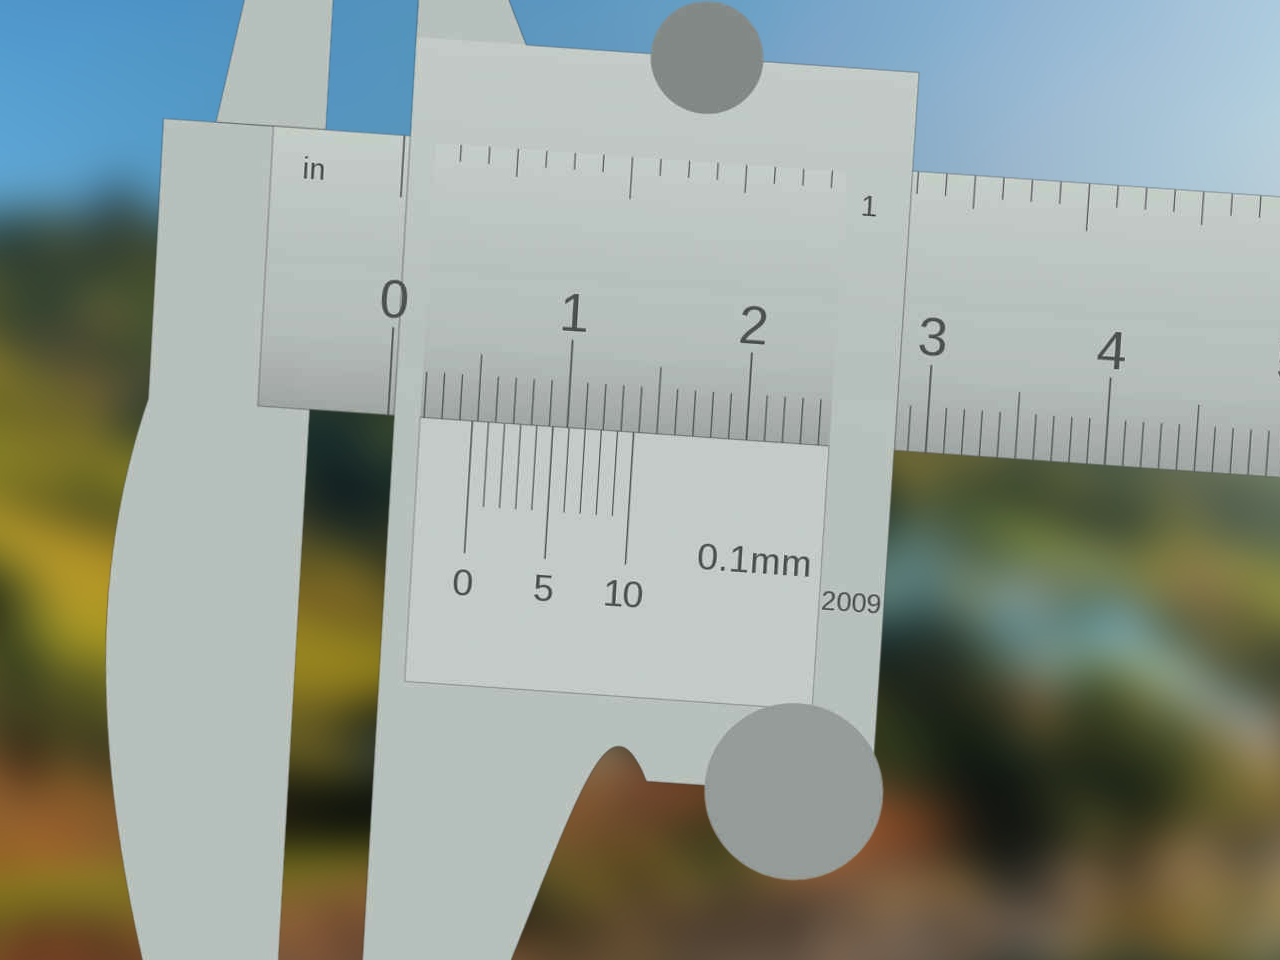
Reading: value=4.7 unit=mm
